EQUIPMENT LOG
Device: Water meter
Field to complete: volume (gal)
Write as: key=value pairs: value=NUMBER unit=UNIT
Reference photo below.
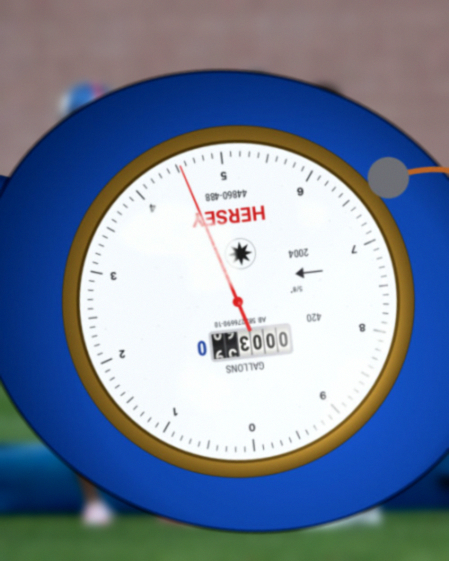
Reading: value=3594.5 unit=gal
